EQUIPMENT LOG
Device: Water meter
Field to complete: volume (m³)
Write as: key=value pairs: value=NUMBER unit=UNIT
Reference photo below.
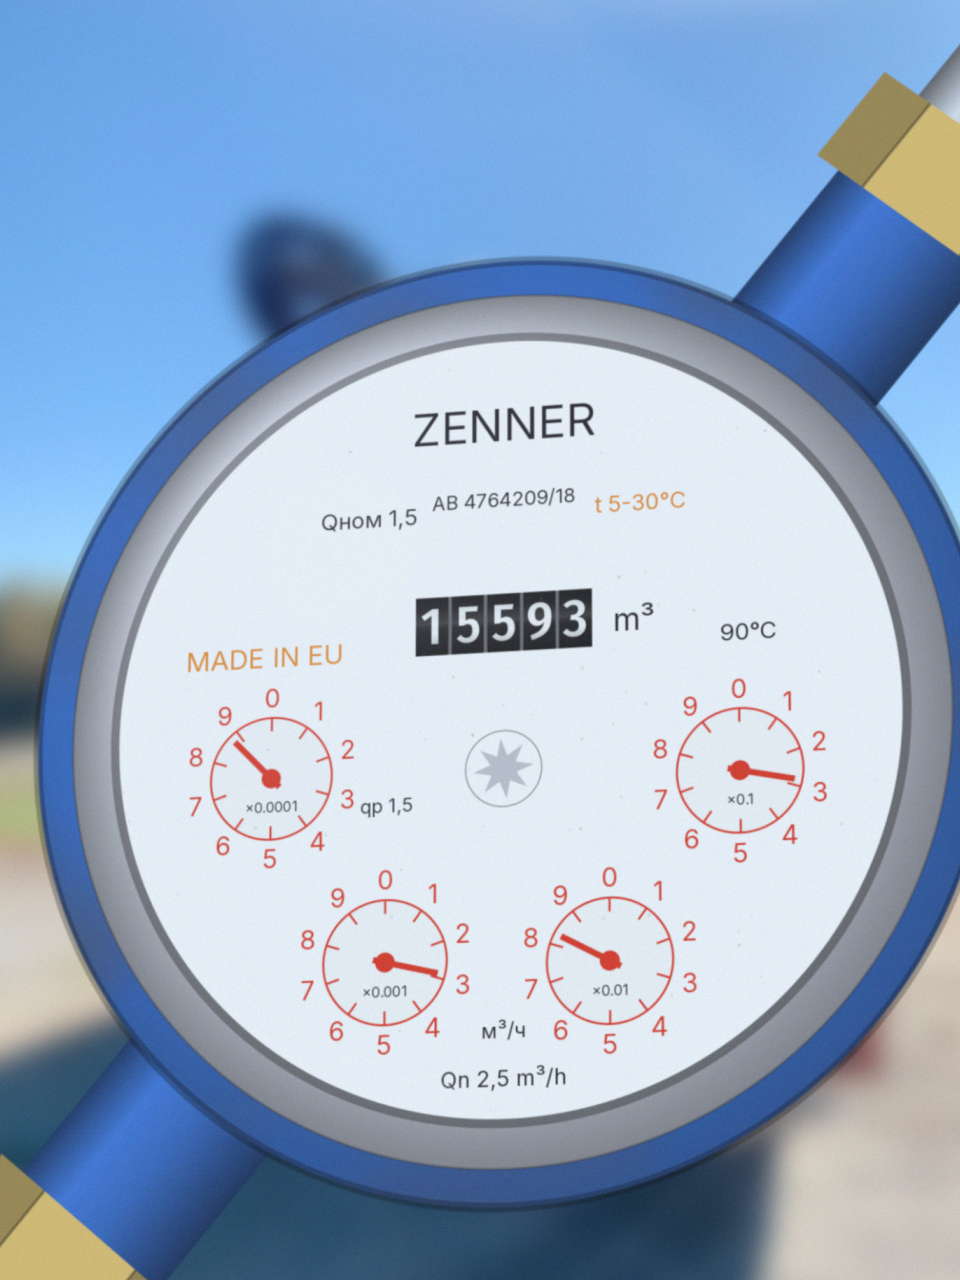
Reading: value=15593.2828 unit=m³
